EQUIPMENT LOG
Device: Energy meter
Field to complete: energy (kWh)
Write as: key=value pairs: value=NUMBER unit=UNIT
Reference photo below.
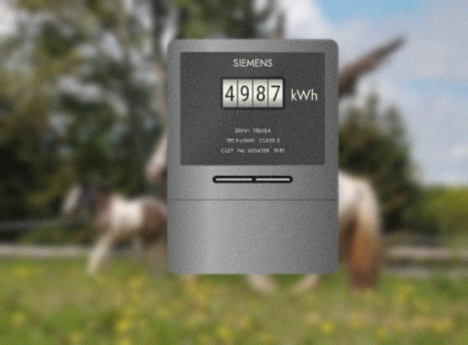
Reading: value=4987 unit=kWh
